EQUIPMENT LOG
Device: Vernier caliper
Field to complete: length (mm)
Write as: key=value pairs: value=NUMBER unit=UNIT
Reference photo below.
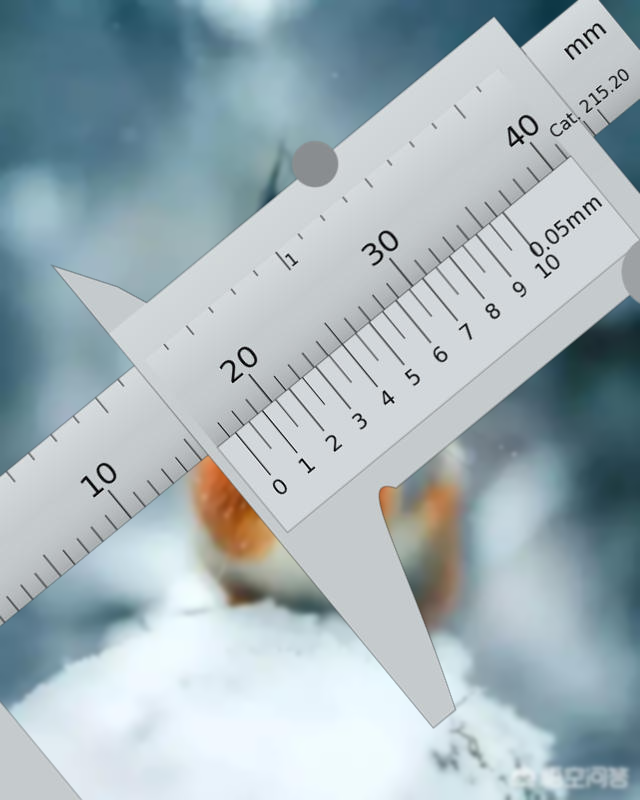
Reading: value=17.4 unit=mm
